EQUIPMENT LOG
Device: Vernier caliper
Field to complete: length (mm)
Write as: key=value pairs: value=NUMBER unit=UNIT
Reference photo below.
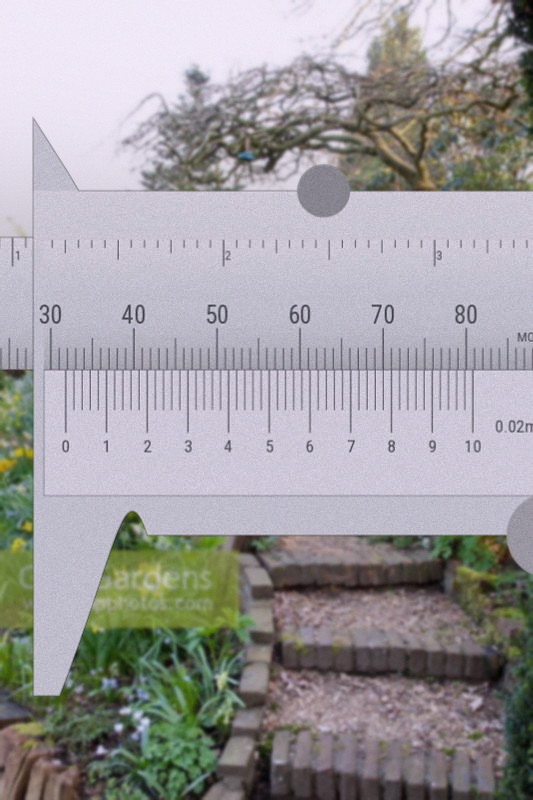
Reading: value=31.8 unit=mm
